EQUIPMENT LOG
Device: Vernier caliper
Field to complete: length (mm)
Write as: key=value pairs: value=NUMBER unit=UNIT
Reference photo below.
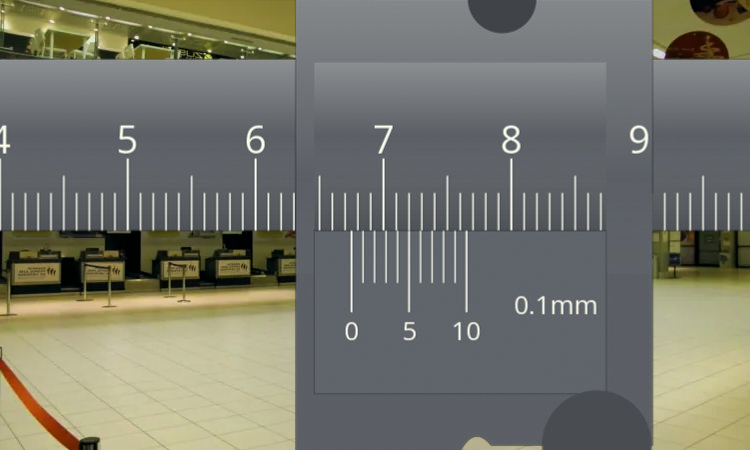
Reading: value=67.5 unit=mm
